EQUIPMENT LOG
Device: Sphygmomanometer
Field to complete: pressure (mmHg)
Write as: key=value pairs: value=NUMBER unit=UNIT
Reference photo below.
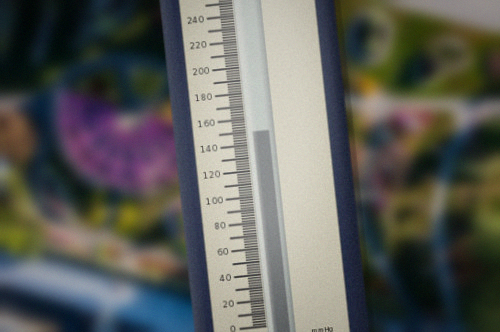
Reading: value=150 unit=mmHg
